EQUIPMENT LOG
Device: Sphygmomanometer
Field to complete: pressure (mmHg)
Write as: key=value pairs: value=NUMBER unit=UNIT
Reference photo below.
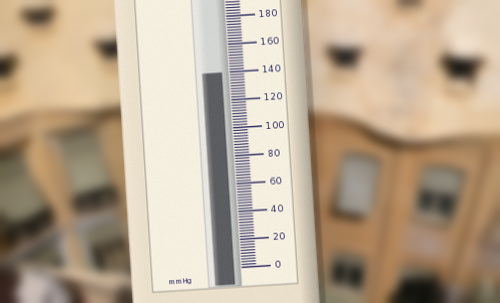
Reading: value=140 unit=mmHg
